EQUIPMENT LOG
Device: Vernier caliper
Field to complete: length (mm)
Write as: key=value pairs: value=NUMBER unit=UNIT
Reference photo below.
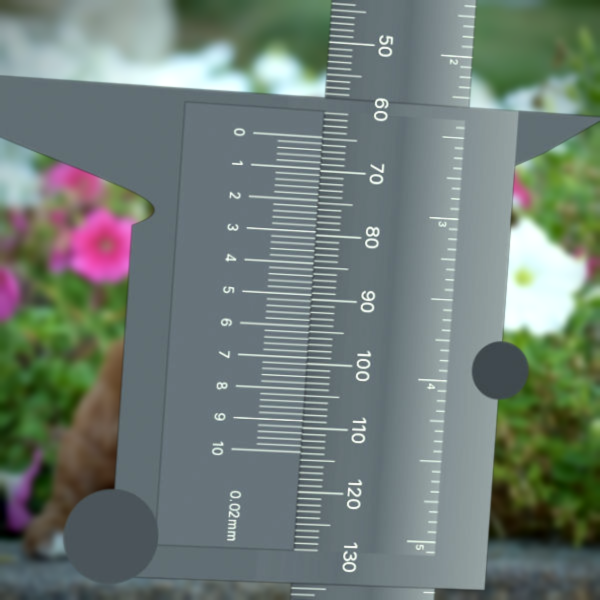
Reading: value=64.8 unit=mm
